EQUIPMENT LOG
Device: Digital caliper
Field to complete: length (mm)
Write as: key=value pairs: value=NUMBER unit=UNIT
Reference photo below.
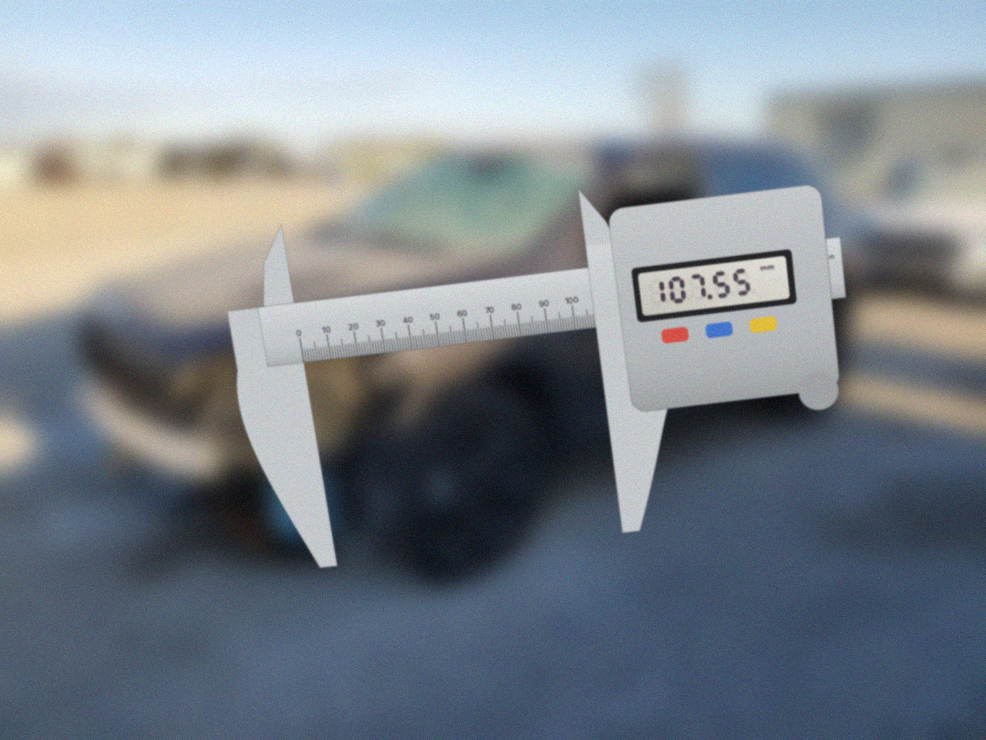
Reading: value=107.55 unit=mm
